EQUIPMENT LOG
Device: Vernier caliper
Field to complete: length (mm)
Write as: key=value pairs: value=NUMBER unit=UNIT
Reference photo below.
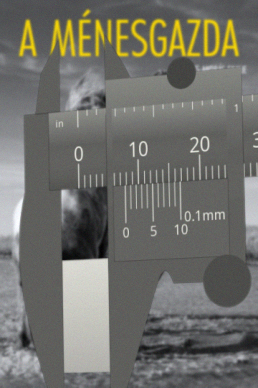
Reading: value=7.8 unit=mm
